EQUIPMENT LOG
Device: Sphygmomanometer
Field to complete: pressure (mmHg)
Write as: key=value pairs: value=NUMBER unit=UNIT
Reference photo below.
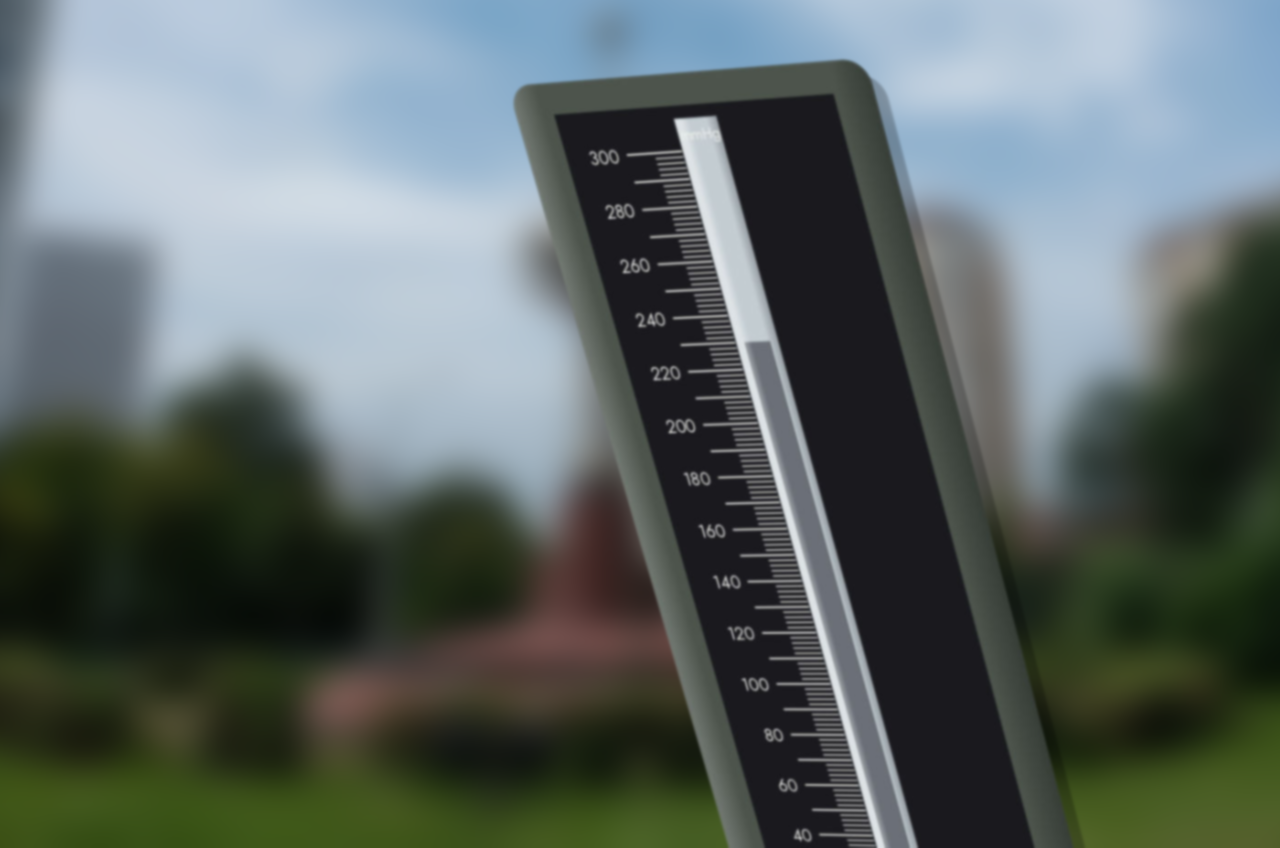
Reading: value=230 unit=mmHg
